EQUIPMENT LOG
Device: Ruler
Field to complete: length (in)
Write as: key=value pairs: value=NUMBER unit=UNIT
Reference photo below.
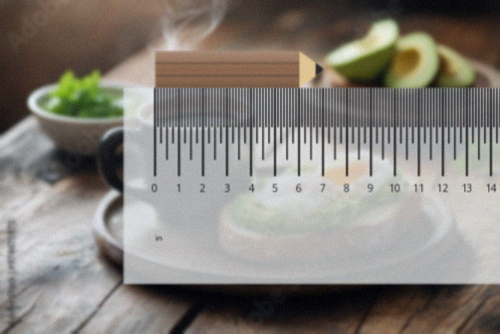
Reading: value=7 unit=in
